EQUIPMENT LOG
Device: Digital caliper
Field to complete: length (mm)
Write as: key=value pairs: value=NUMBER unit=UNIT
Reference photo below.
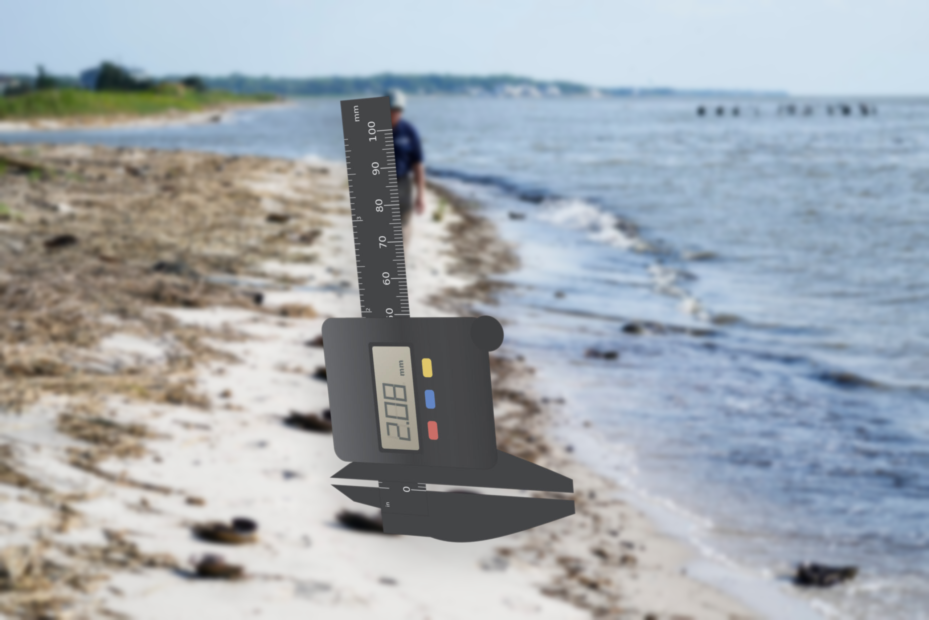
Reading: value=2.08 unit=mm
